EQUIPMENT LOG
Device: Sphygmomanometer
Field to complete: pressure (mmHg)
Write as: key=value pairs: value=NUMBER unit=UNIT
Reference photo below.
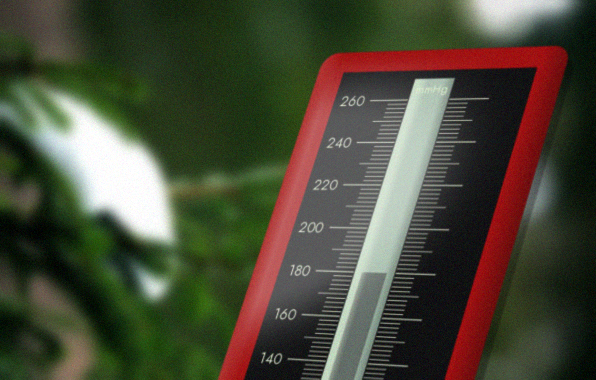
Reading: value=180 unit=mmHg
